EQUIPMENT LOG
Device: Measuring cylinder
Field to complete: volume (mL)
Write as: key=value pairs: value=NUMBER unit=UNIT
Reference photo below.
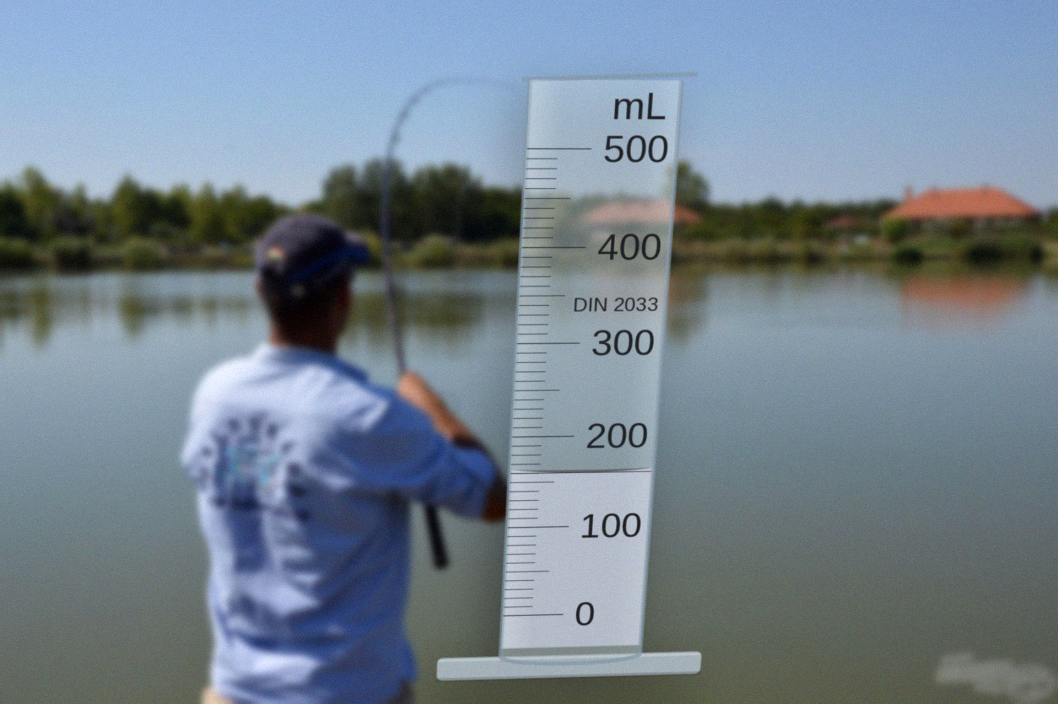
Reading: value=160 unit=mL
